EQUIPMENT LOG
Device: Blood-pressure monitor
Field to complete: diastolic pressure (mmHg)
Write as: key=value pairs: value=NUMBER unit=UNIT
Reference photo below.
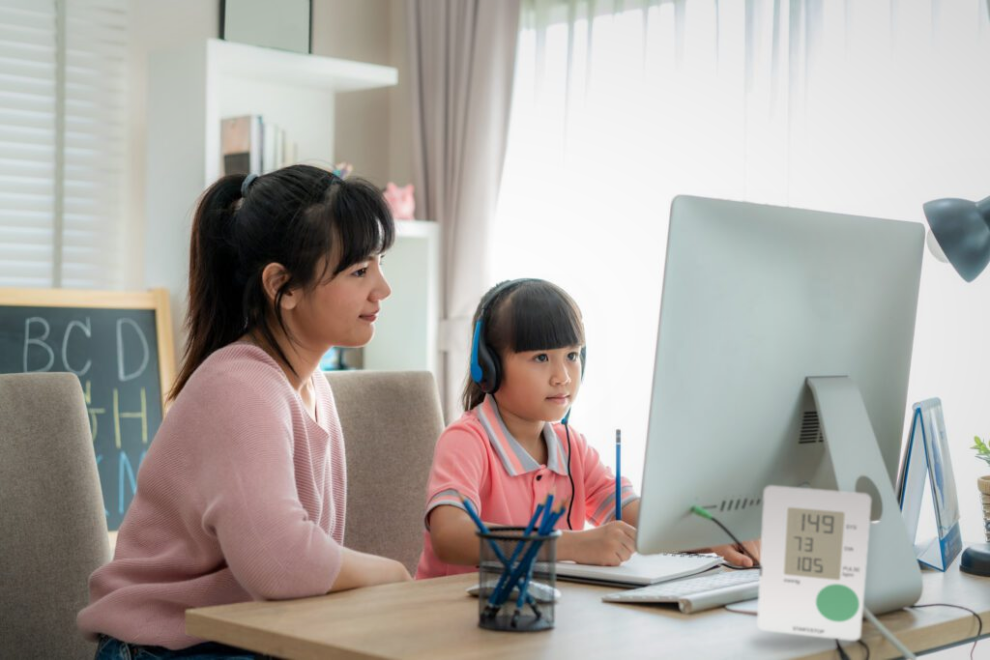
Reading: value=73 unit=mmHg
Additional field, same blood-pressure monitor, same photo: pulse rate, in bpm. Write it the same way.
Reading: value=105 unit=bpm
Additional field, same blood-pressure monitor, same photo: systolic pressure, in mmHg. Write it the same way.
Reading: value=149 unit=mmHg
